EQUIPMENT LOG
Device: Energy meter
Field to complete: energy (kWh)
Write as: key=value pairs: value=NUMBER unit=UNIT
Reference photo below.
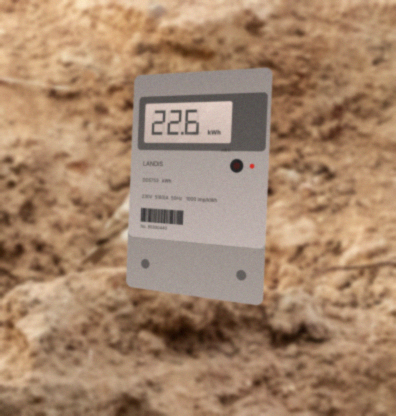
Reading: value=22.6 unit=kWh
